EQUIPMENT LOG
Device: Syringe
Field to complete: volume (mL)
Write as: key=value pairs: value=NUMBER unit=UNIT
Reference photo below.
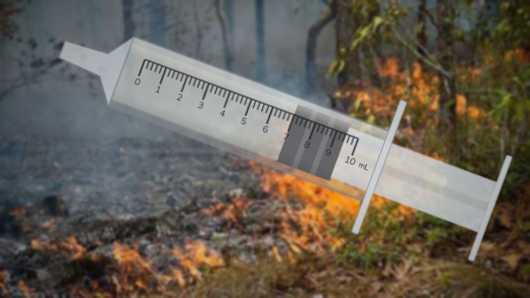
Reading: value=7 unit=mL
